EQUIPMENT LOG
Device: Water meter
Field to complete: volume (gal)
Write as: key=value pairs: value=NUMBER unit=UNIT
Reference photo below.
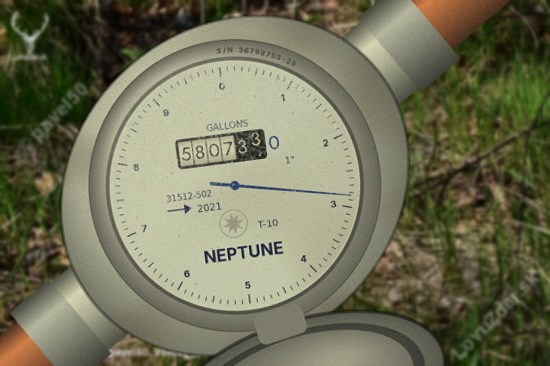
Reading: value=5807332.8 unit=gal
